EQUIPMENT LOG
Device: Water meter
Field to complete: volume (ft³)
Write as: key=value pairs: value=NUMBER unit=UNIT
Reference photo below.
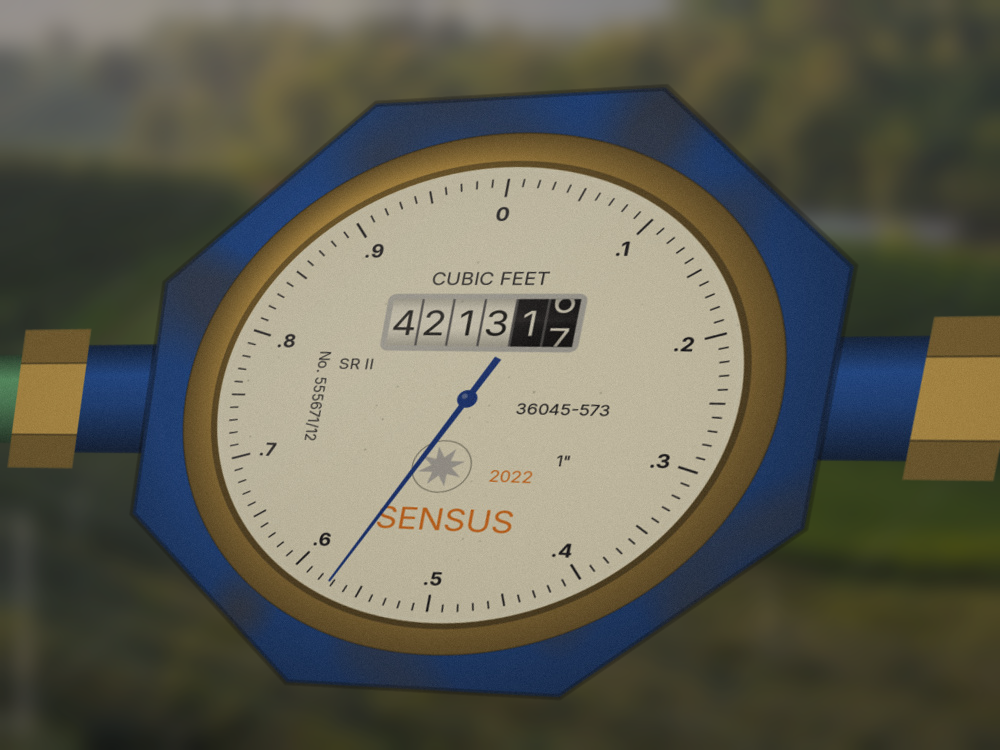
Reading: value=421316.57 unit=ft³
